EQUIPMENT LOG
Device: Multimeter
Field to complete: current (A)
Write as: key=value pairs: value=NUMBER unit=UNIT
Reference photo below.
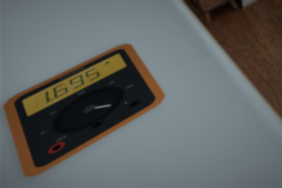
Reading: value=1.695 unit=A
